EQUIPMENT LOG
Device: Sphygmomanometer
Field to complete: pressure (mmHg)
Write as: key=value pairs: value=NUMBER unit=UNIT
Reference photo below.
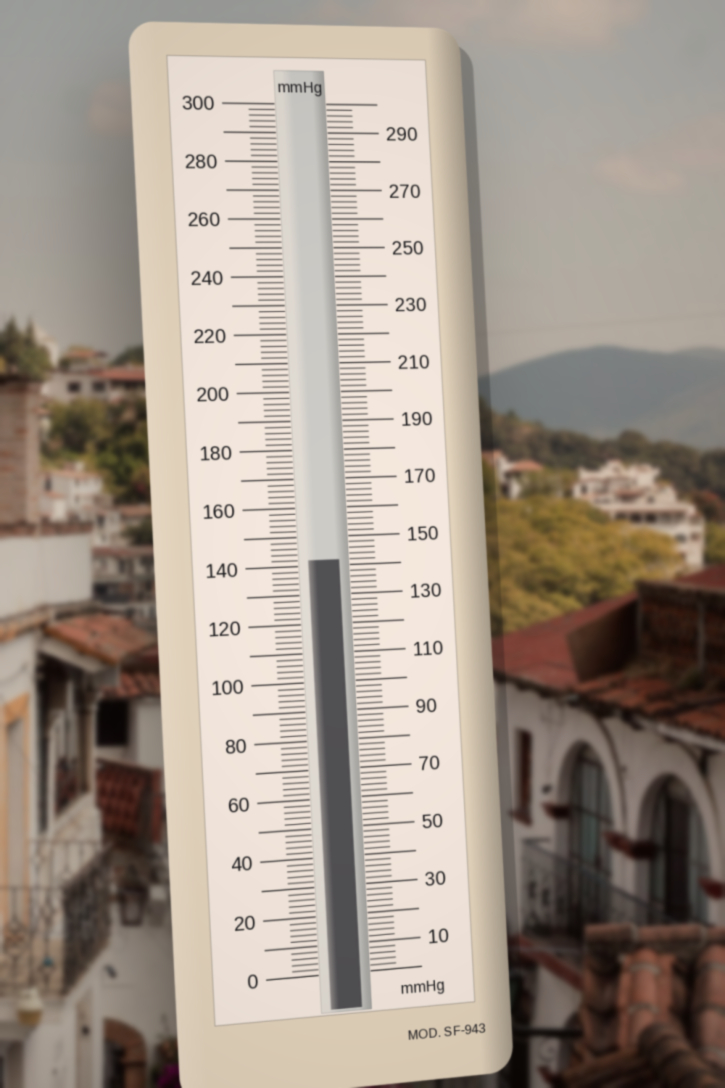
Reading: value=142 unit=mmHg
